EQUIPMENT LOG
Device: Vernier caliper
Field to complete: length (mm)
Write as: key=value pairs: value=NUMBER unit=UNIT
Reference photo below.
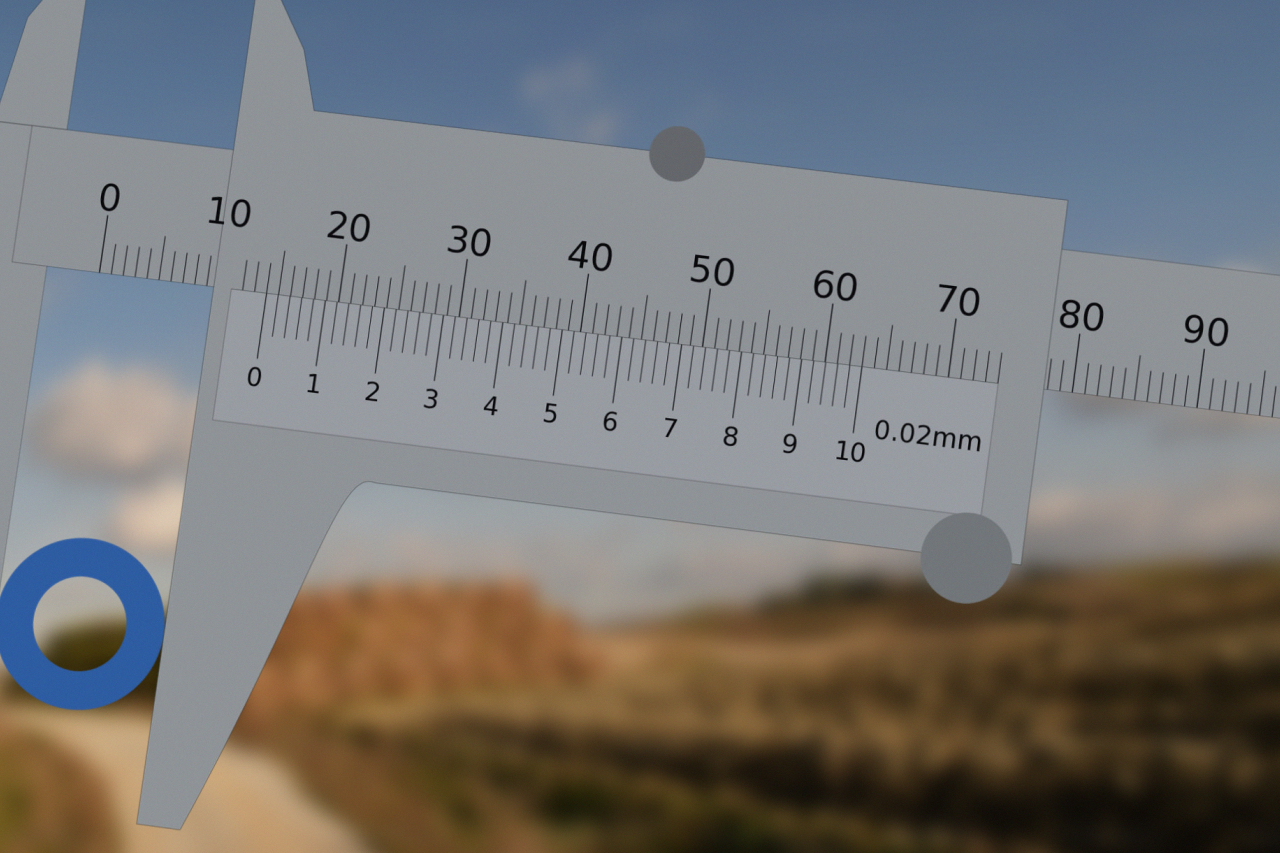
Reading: value=14.0 unit=mm
